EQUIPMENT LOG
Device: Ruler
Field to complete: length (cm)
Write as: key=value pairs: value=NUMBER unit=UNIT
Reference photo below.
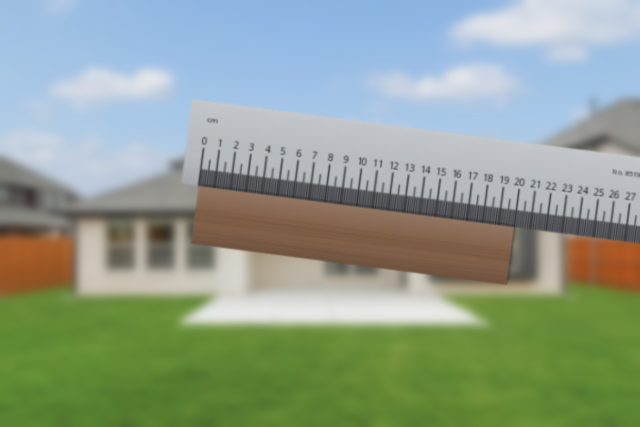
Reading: value=20 unit=cm
